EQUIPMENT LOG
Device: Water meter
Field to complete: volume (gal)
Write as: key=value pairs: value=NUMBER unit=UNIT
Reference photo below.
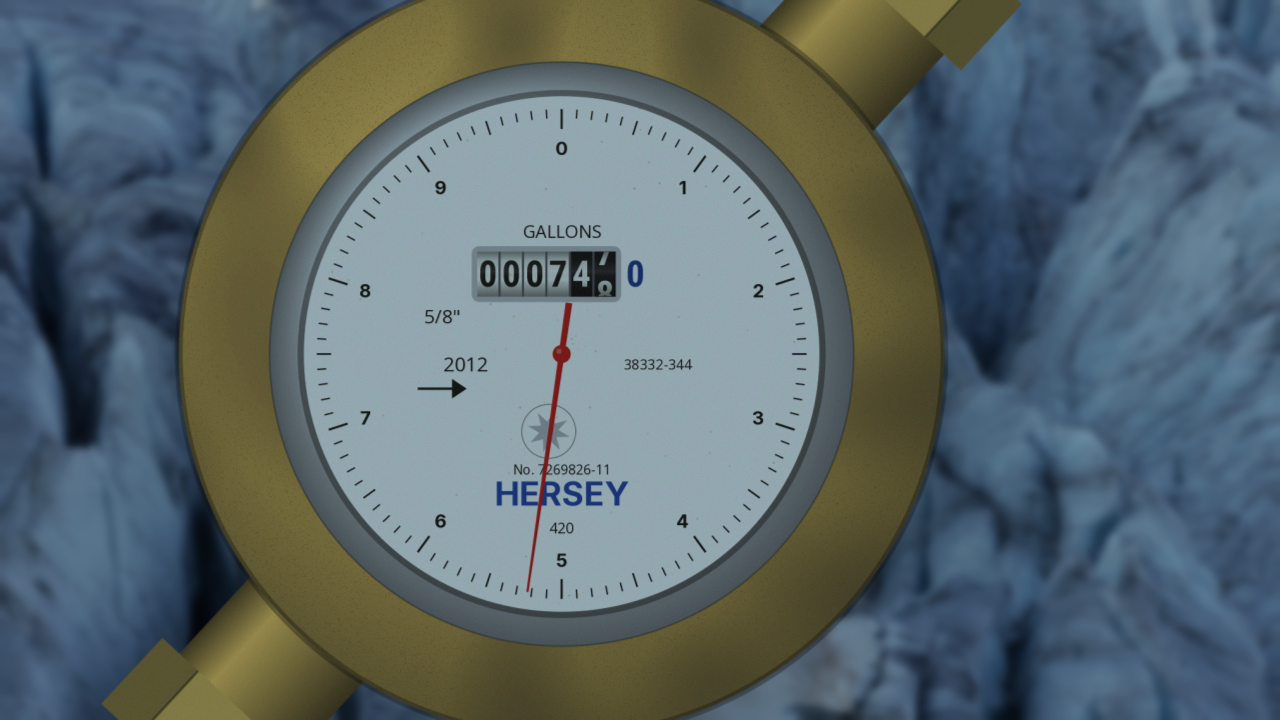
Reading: value=7475.2 unit=gal
